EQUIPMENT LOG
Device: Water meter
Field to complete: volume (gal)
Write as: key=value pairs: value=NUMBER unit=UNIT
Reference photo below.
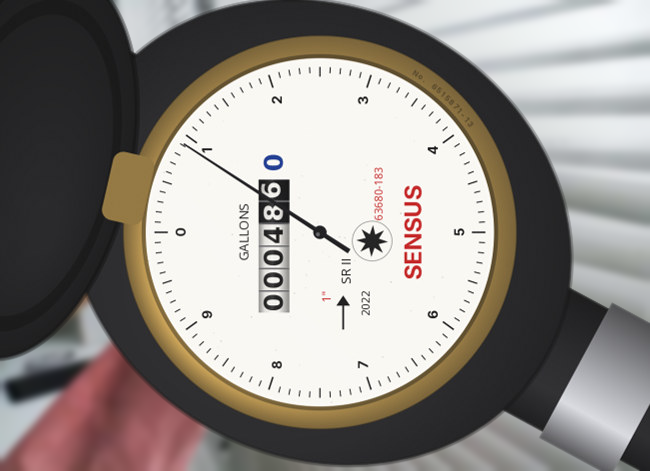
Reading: value=4860.9 unit=gal
